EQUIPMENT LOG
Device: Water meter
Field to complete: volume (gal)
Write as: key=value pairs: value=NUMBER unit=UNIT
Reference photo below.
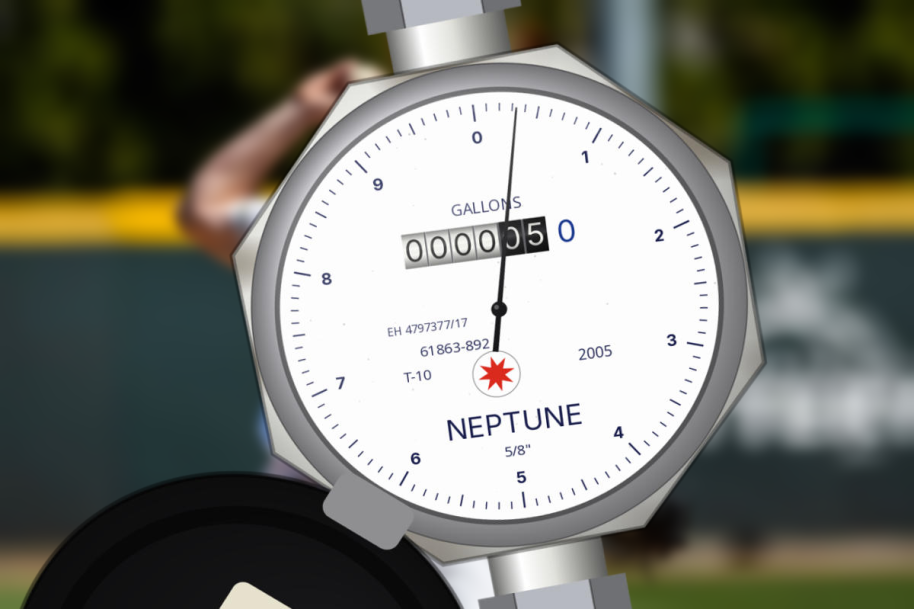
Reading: value=50.3 unit=gal
